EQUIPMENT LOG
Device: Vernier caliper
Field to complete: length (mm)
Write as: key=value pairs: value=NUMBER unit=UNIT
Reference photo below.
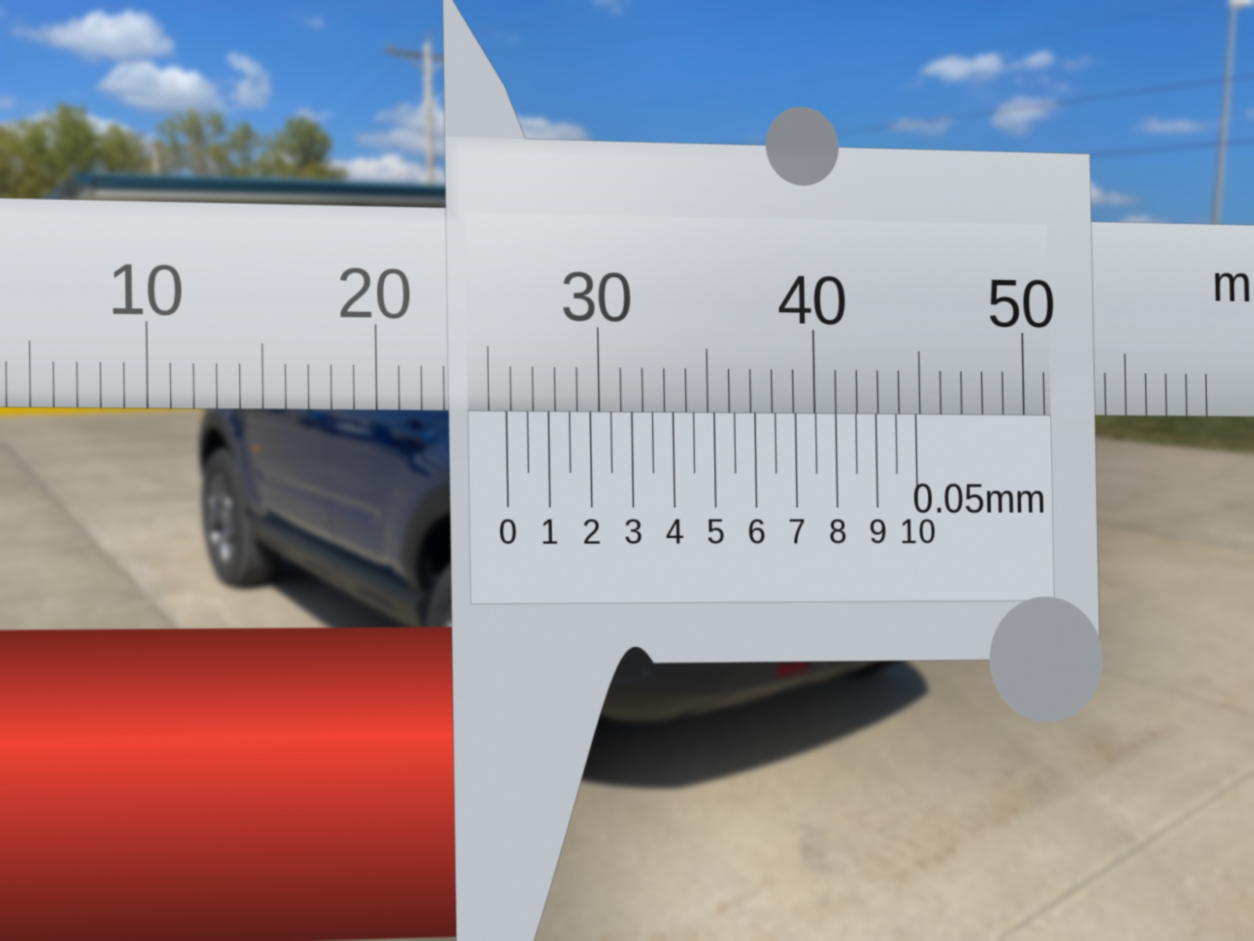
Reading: value=25.8 unit=mm
